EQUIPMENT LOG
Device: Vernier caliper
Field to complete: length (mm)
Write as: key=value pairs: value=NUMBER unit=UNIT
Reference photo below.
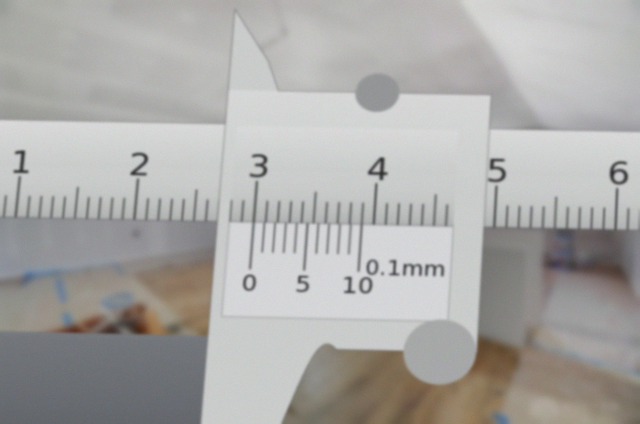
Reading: value=30.0 unit=mm
